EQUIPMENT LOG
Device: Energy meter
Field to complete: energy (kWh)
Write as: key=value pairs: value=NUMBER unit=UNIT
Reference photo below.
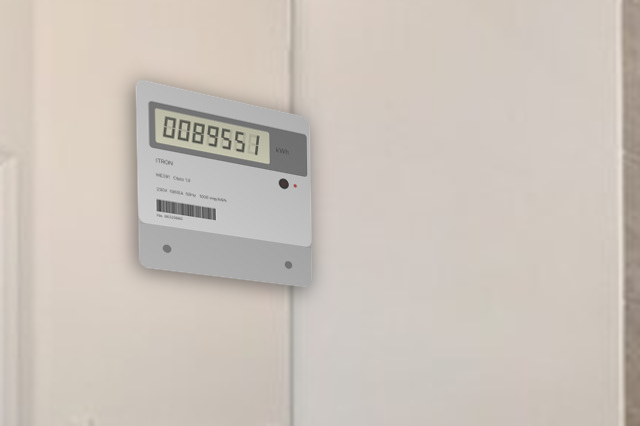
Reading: value=89551 unit=kWh
